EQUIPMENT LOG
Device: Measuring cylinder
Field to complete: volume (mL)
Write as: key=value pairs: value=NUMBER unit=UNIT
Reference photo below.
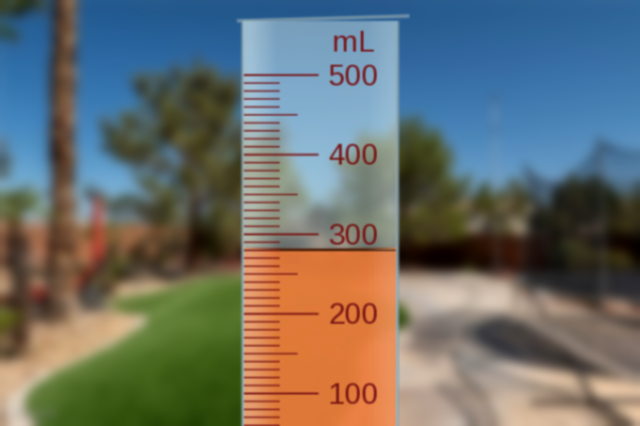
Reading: value=280 unit=mL
